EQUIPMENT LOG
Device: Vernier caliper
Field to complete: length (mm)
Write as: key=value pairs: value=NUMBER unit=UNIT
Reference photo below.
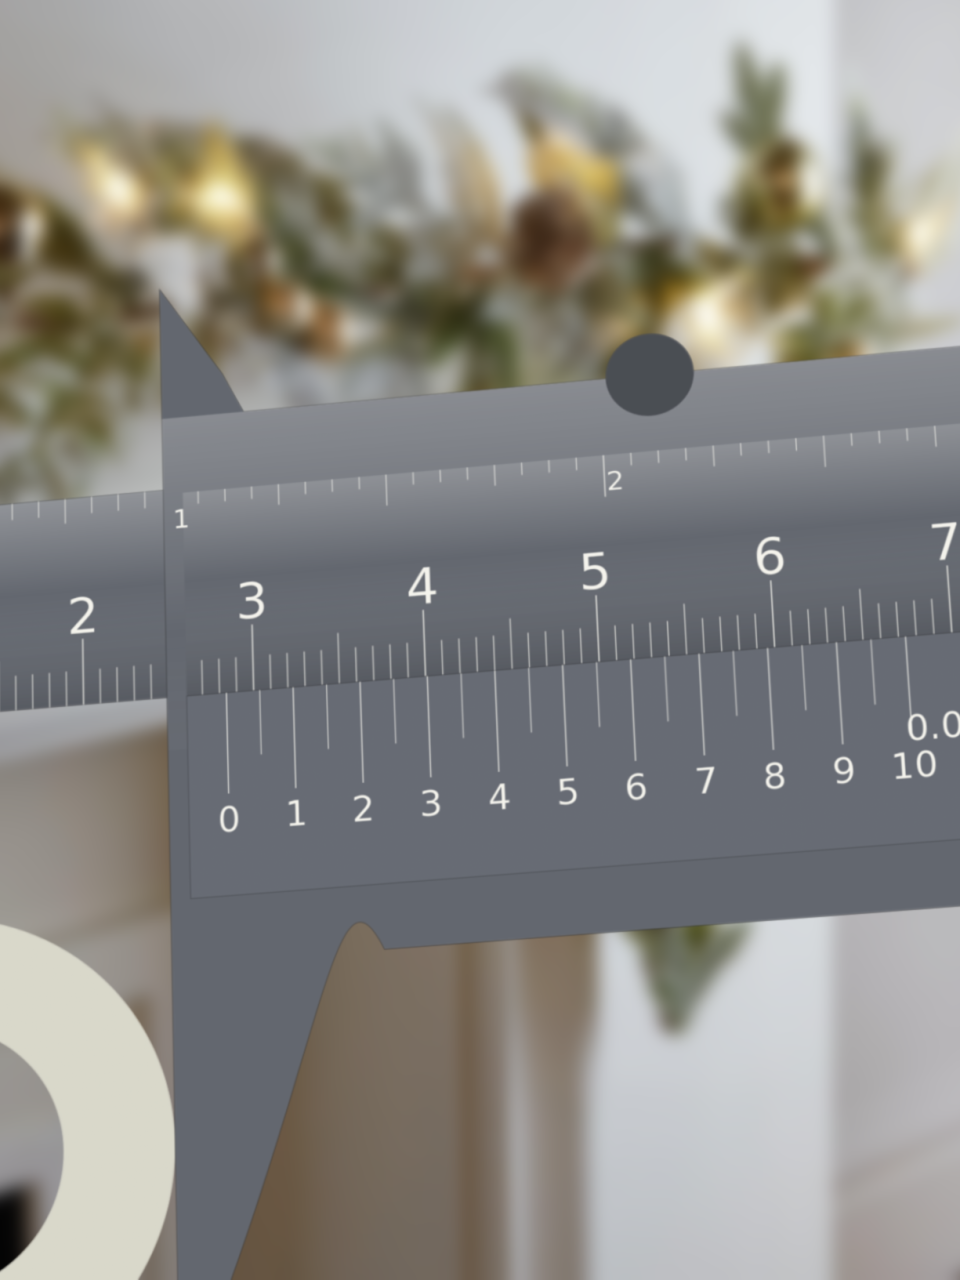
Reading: value=28.4 unit=mm
